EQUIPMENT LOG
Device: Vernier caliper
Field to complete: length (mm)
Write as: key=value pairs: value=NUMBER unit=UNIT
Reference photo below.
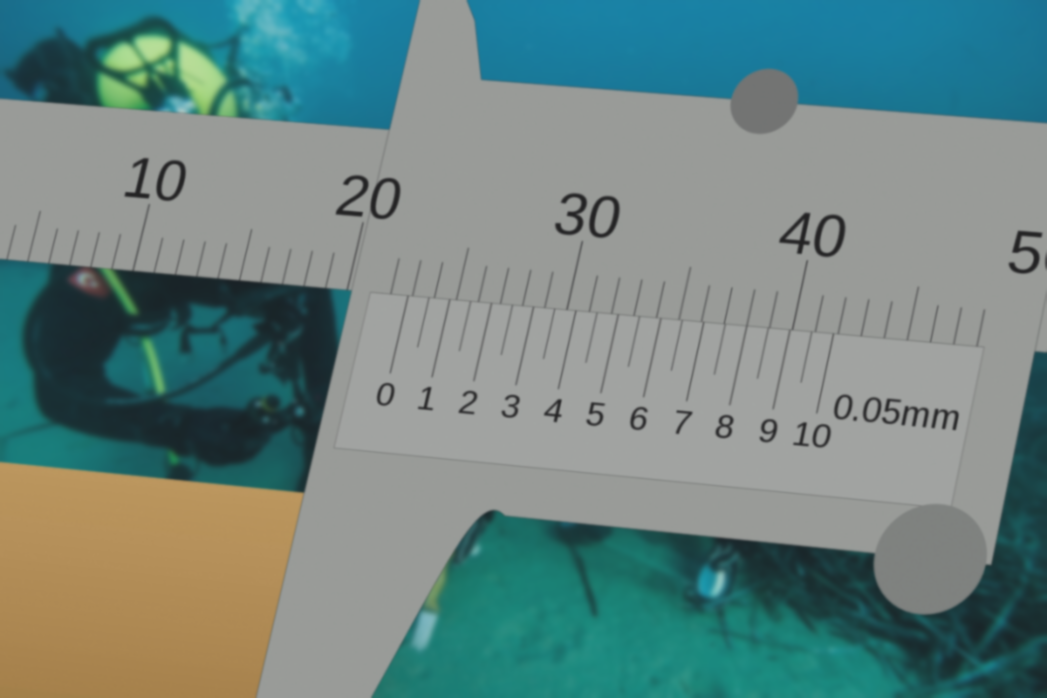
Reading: value=22.8 unit=mm
